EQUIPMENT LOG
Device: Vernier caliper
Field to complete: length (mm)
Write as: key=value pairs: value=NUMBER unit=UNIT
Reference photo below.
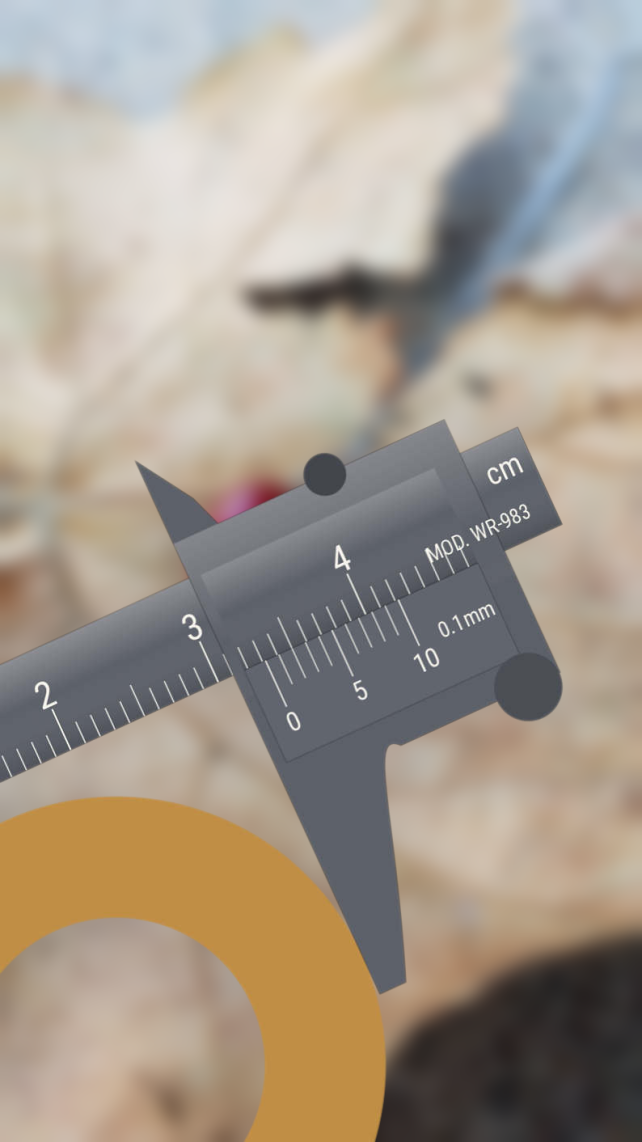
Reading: value=33.2 unit=mm
